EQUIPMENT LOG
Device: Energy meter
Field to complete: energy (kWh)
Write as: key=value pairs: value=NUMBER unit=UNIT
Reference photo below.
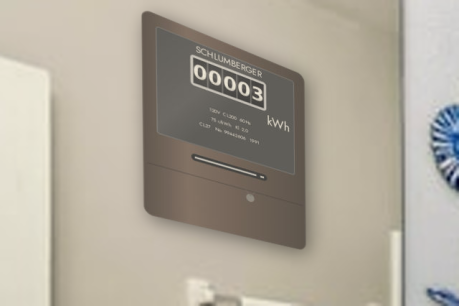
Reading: value=3 unit=kWh
